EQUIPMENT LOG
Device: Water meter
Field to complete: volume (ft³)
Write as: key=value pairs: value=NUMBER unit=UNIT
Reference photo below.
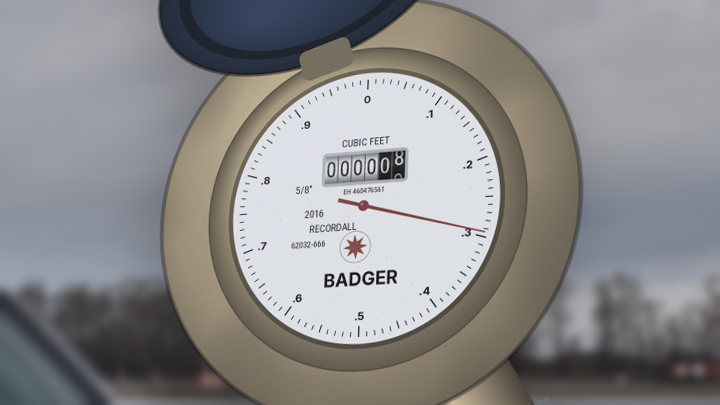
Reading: value=8.29 unit=ft³
